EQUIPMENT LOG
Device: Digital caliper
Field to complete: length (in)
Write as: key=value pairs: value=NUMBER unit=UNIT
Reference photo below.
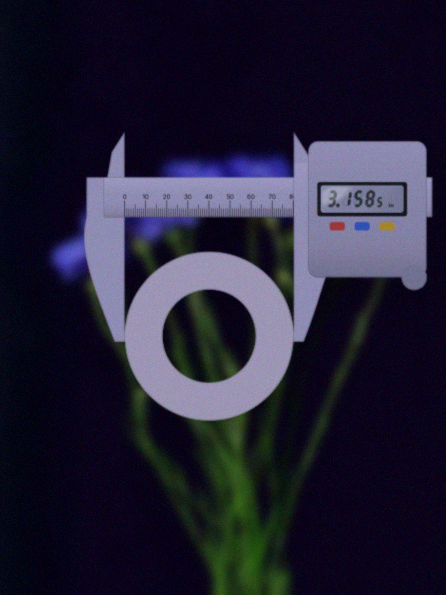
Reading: value=3.1585 unit=in
